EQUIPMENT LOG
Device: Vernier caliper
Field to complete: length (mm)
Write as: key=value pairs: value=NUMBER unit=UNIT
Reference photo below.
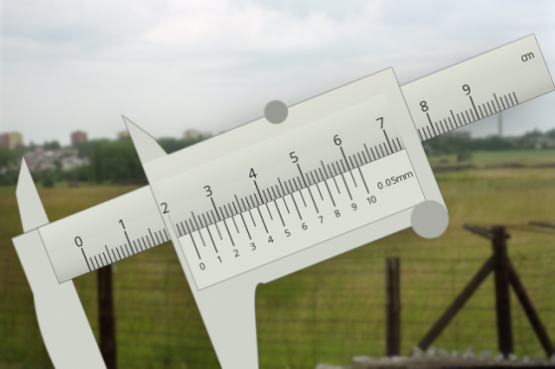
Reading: value=23.0 unit=mm
